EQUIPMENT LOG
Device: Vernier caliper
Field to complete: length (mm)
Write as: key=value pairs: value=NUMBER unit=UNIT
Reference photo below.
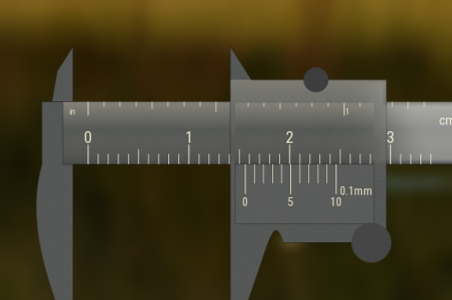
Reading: value=15.6 unit=mm
